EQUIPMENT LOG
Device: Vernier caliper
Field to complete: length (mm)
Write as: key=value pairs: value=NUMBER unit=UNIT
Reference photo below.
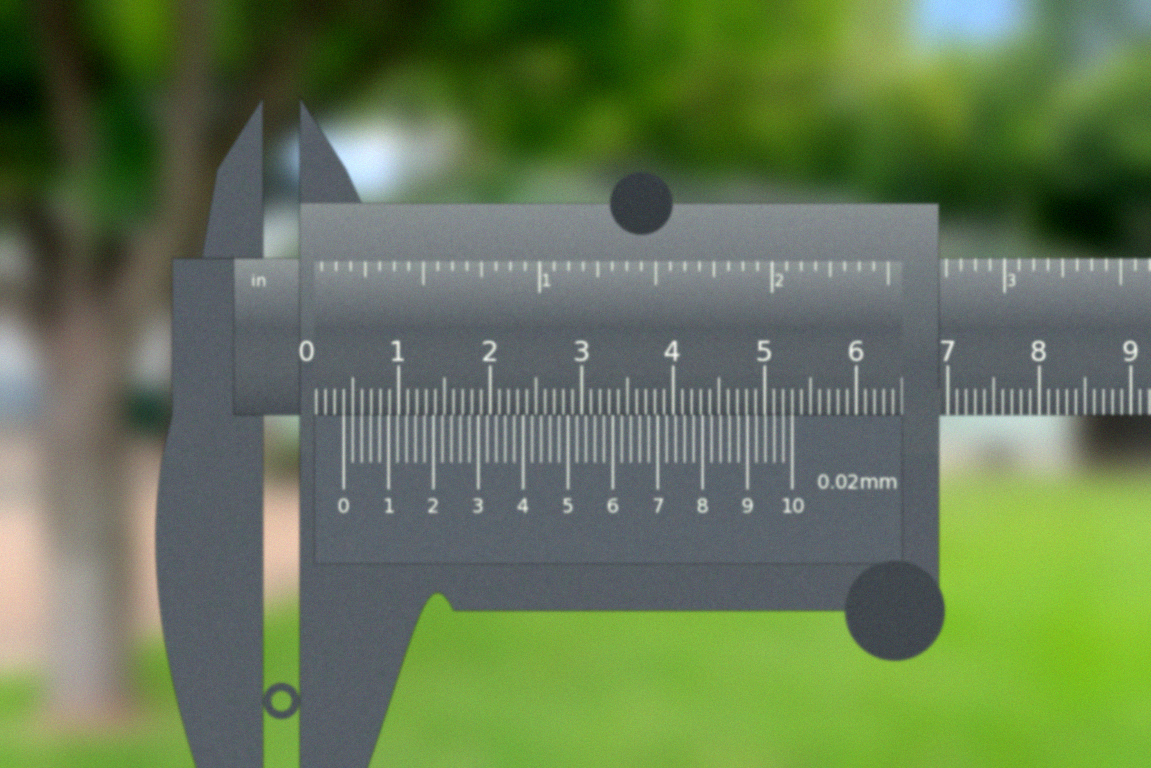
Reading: value=4.0 unit=mm
